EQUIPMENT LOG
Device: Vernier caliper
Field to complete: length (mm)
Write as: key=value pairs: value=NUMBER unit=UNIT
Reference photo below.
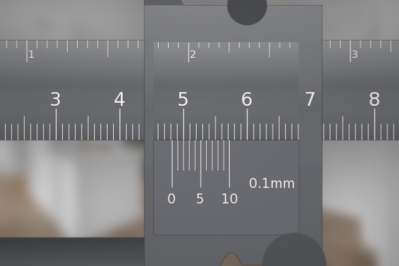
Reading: value=48.2 unit=mm
